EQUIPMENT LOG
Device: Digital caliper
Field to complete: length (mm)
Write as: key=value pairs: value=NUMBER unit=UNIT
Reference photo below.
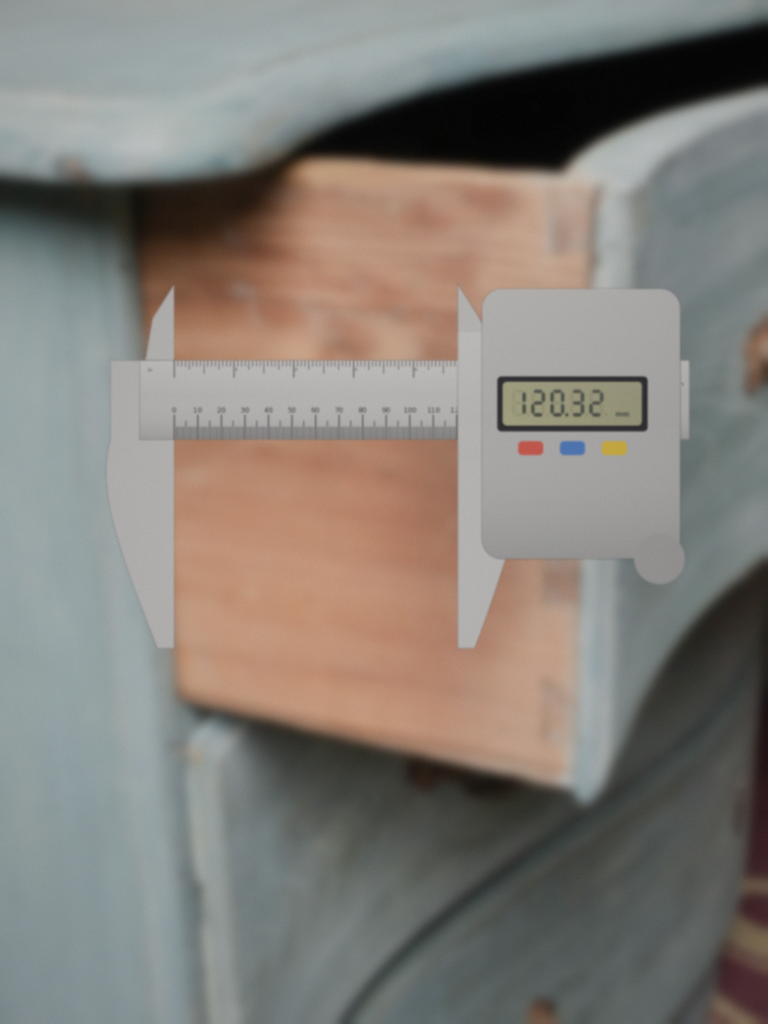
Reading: value=120.32 unit=mm
